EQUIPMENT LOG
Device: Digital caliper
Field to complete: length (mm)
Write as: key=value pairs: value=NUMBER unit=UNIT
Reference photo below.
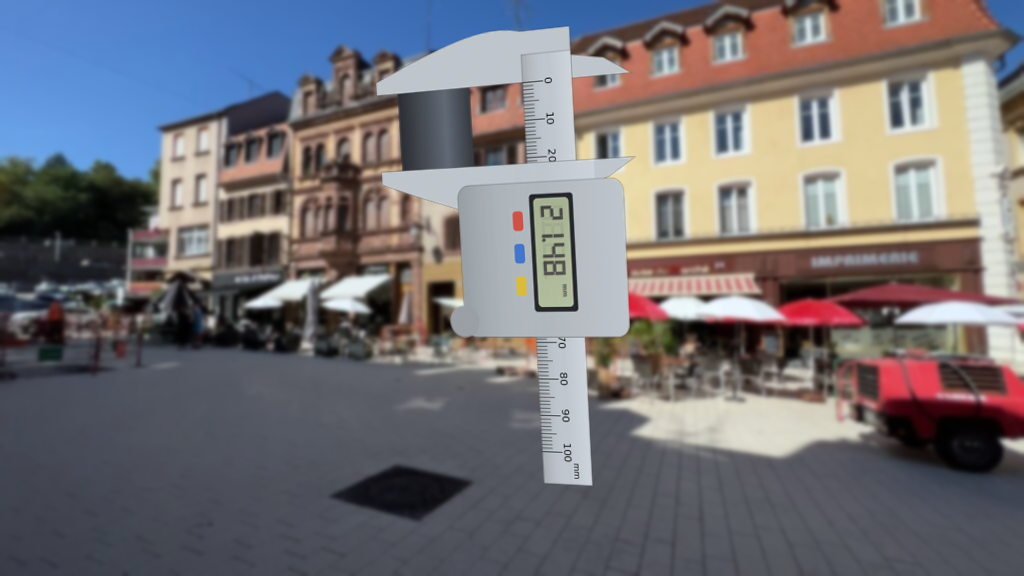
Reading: value=21.48 unit=mm
